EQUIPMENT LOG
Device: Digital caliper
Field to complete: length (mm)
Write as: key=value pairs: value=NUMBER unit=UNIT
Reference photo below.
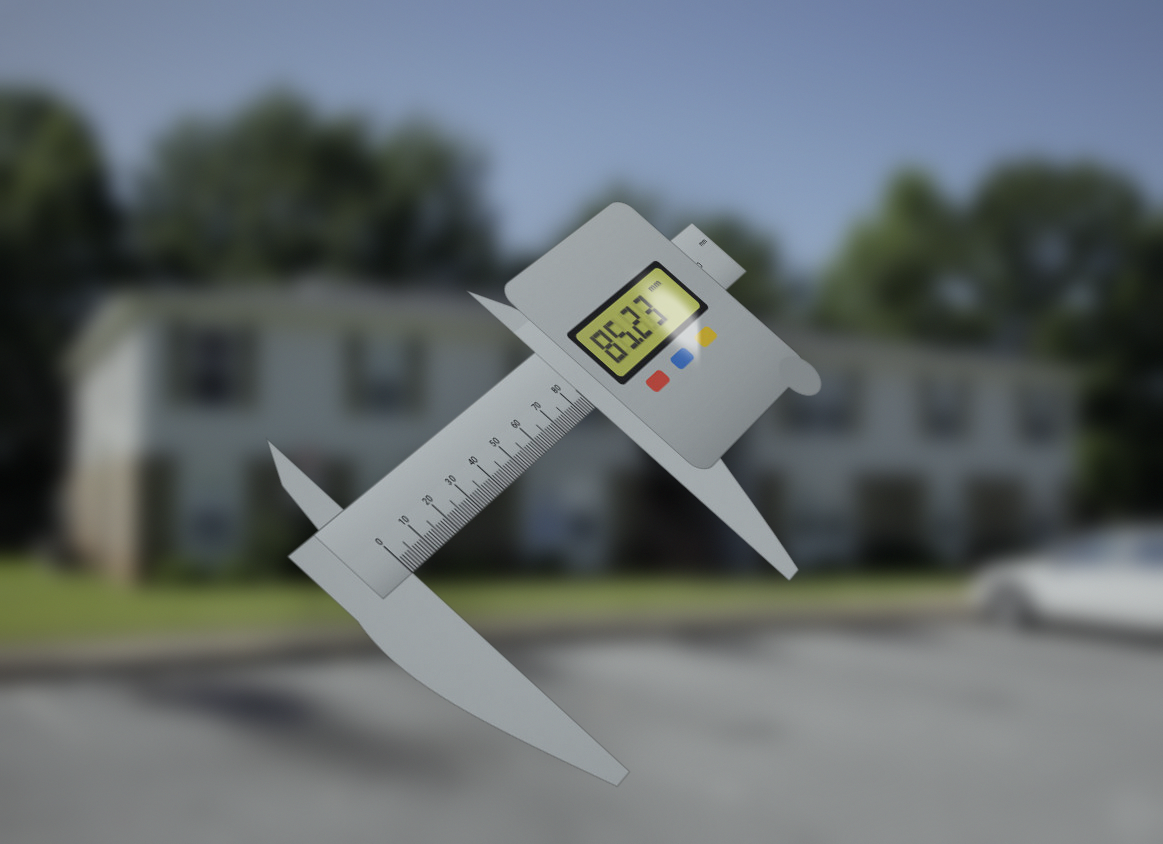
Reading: value=85.23 unit=mm
